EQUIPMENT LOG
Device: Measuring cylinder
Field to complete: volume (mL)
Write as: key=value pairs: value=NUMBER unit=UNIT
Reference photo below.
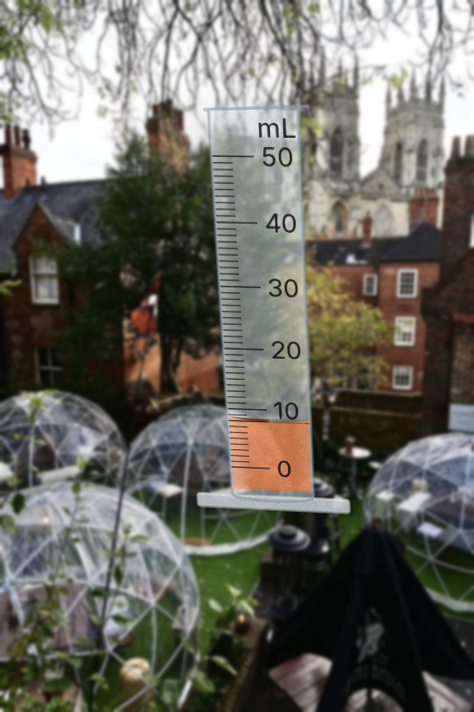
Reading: value=8 unit=mL
